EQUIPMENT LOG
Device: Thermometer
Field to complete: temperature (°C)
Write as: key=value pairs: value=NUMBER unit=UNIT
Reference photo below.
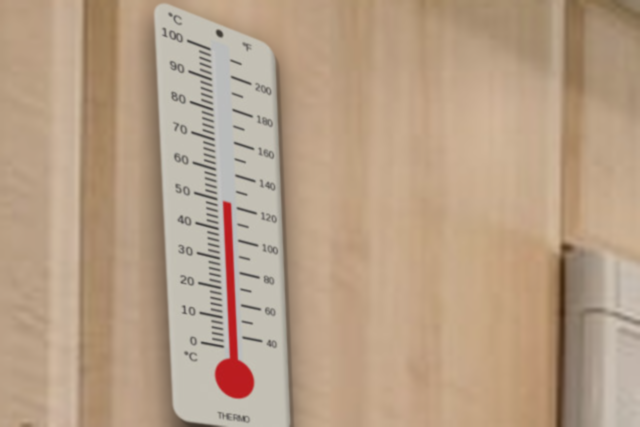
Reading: value=50 unit=°C
